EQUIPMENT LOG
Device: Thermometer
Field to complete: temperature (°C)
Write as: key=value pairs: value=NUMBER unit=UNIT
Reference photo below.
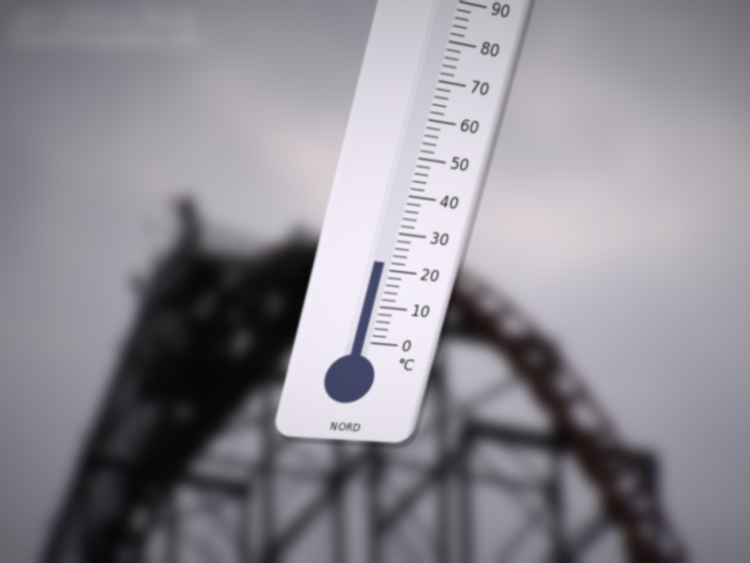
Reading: value=22 unit=°C
